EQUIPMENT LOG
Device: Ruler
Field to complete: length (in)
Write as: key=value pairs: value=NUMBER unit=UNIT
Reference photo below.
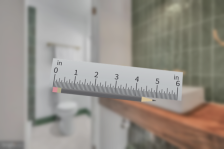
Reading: value=5 unit=in
